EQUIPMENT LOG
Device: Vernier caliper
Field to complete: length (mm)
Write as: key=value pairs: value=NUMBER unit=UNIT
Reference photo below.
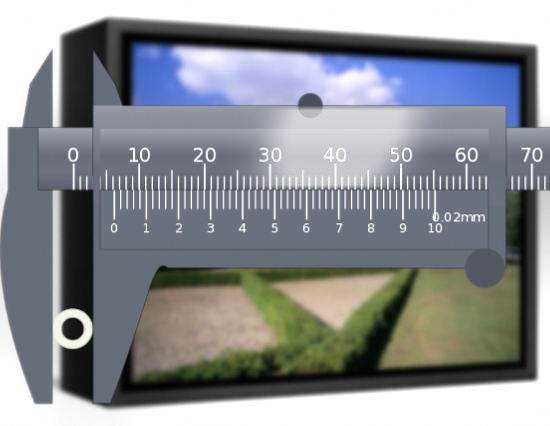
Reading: value=6.2 unit=mm
